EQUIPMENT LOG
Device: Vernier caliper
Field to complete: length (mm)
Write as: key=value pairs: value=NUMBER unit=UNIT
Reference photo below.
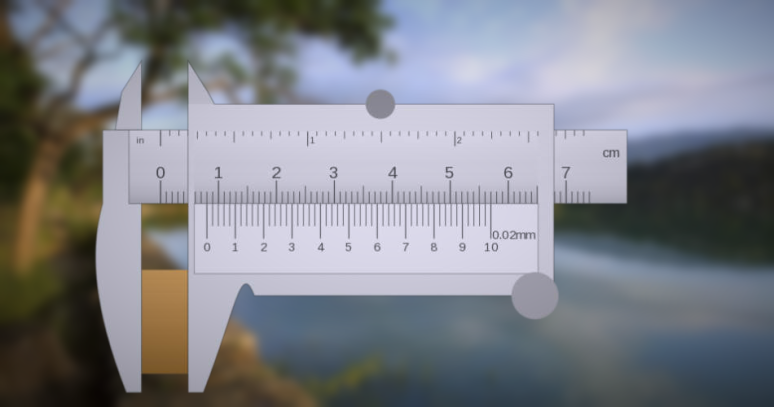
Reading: value=8.0 unit=mm
